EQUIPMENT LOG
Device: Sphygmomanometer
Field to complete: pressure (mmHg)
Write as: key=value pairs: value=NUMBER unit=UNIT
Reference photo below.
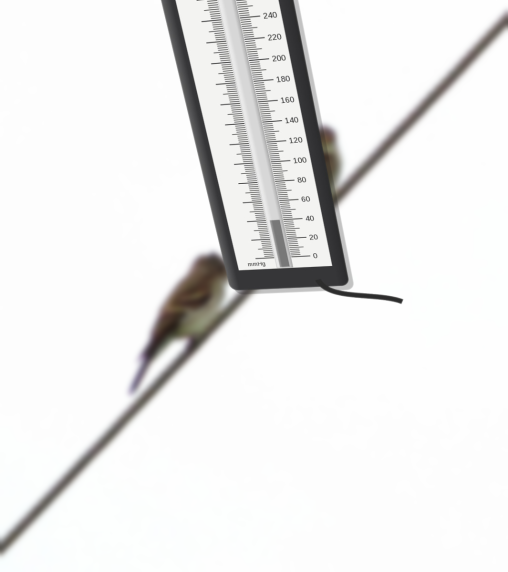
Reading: value=40 unit=mmHg
